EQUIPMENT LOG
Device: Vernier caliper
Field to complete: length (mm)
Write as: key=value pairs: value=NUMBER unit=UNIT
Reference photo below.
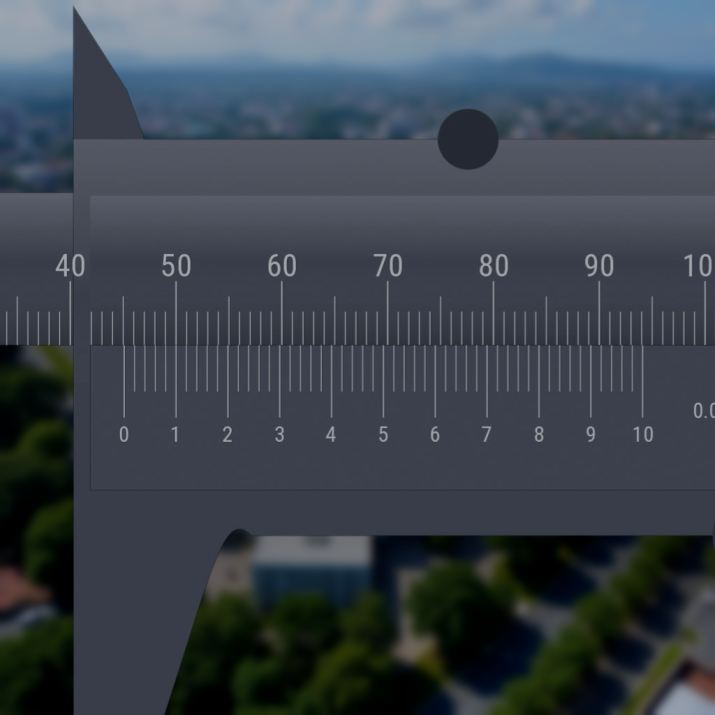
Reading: value=45.1 unit=mm
